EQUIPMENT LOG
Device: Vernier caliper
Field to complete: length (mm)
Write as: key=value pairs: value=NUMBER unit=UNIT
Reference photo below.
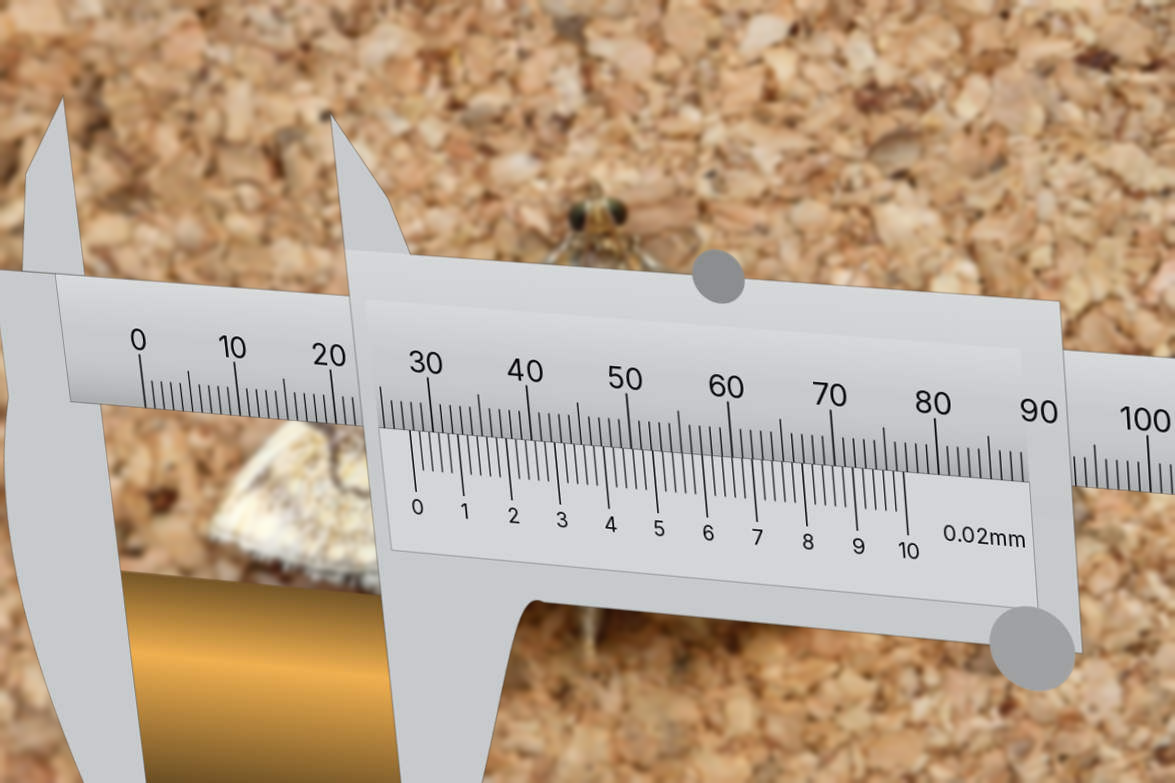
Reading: value=27.6 unit=mm
